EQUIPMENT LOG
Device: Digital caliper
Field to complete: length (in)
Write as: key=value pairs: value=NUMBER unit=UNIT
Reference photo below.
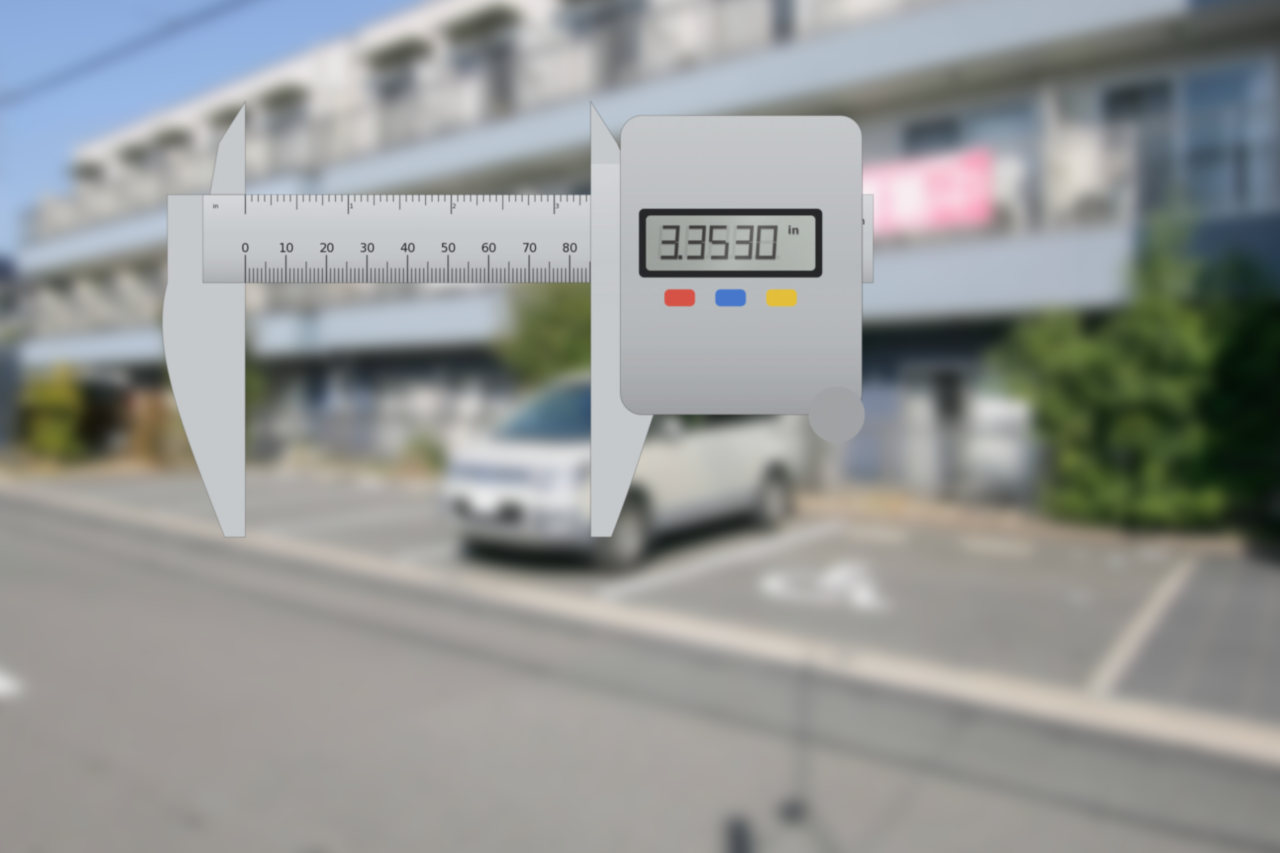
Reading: value=3.3530 unit=in
